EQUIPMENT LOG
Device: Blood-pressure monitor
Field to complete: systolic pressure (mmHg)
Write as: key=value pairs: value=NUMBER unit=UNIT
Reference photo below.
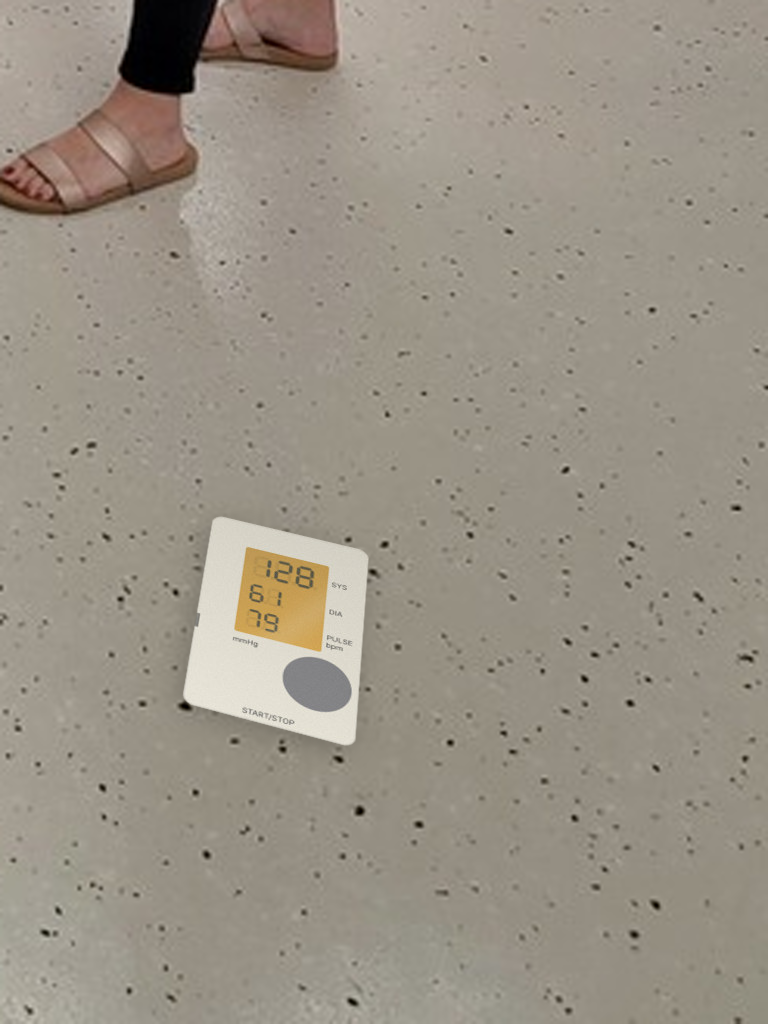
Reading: value=128 unit=mmHg
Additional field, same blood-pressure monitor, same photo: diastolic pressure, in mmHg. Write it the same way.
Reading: value=61 unit=mmHg
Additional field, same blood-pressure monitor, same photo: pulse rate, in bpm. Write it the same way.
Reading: value=79 unit=bpm
